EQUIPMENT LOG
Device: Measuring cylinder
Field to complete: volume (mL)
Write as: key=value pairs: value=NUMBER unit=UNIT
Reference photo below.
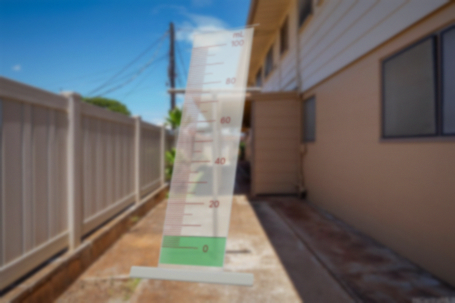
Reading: value=5 unit=mL
